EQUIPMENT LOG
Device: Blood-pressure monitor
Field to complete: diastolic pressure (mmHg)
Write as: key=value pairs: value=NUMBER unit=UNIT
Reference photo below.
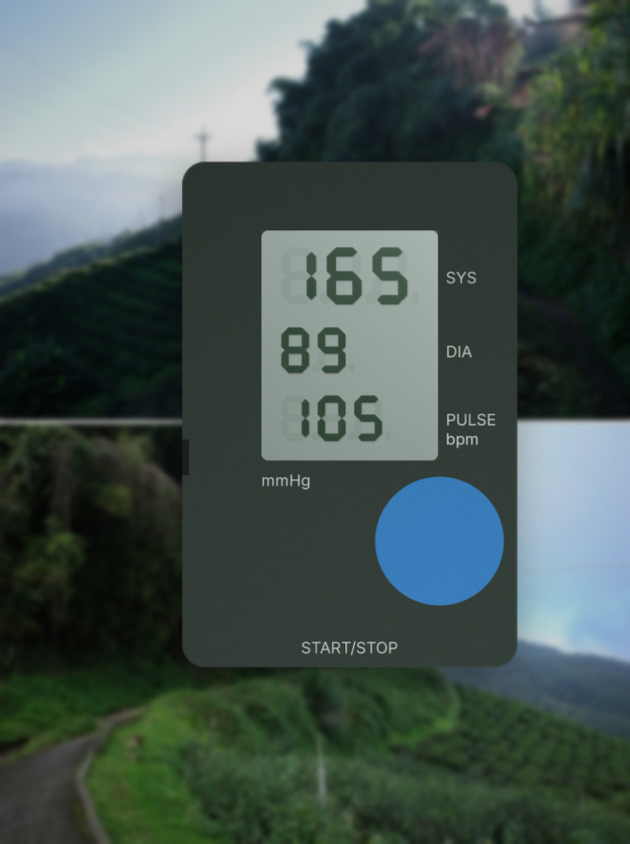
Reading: value=89 unit=mmHg
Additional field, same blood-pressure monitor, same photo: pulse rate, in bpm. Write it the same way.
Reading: value=105 unit=bpm
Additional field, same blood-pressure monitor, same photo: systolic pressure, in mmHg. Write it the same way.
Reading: value=165 unit=mmHg
